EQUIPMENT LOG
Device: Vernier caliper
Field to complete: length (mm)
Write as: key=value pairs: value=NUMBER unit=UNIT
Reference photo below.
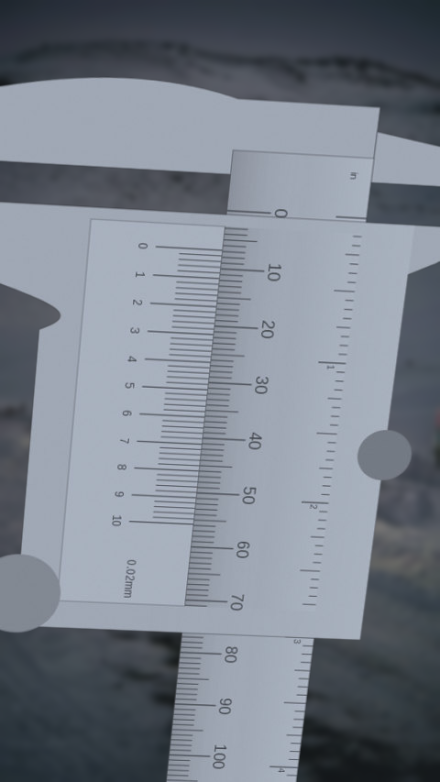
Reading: value=6.8 unit=mm
